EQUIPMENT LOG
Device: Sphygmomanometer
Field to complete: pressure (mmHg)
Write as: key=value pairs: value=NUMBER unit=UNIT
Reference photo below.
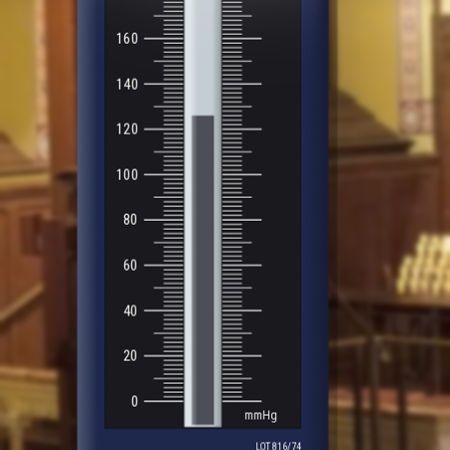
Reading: value=126 unit=mmHg
